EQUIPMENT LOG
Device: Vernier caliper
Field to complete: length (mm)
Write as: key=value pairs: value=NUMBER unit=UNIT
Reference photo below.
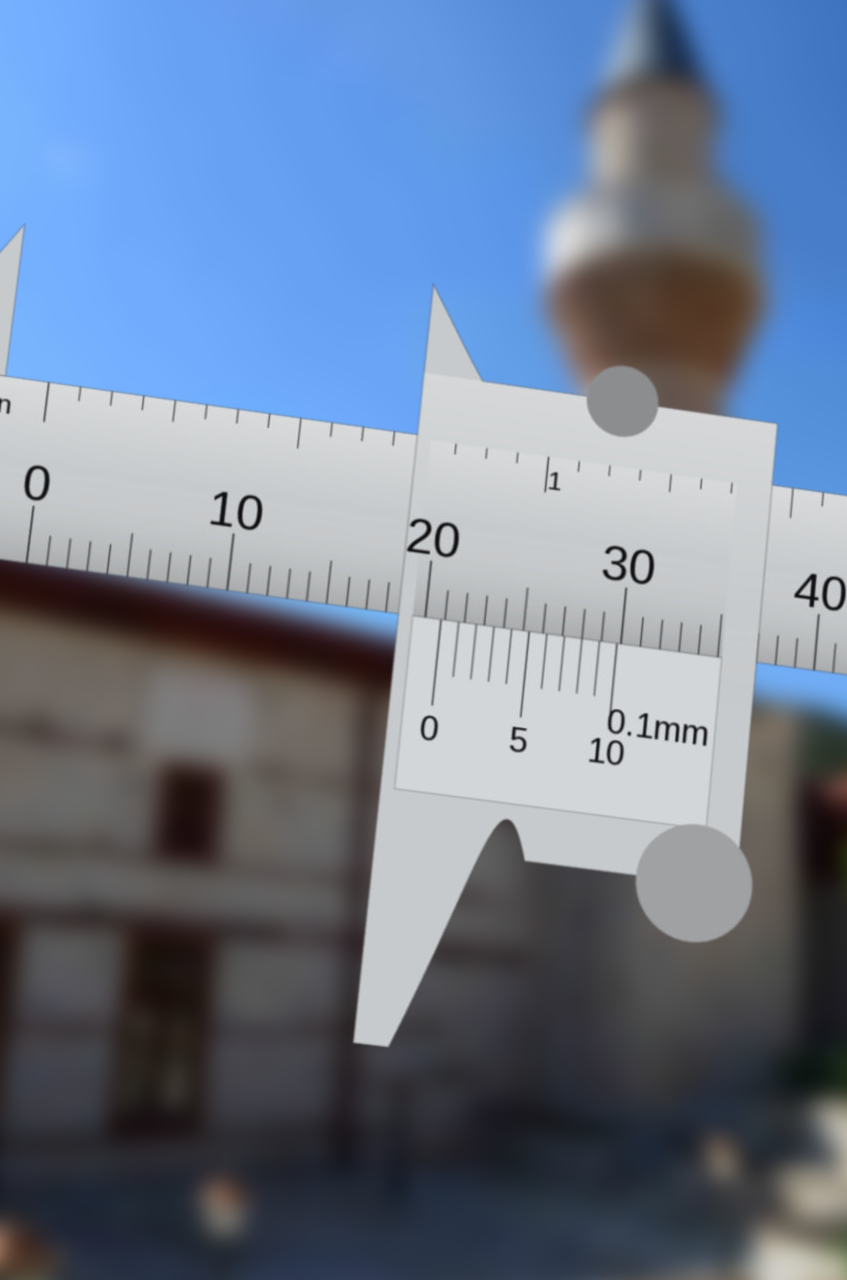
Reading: value=20.8 unit=mm
